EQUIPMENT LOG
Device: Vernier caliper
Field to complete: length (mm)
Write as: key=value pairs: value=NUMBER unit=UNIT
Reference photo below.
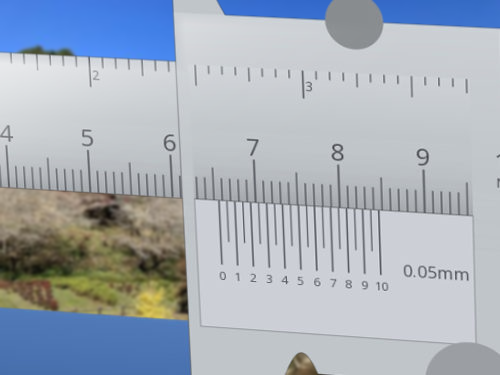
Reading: value=65.6 unit=mm
